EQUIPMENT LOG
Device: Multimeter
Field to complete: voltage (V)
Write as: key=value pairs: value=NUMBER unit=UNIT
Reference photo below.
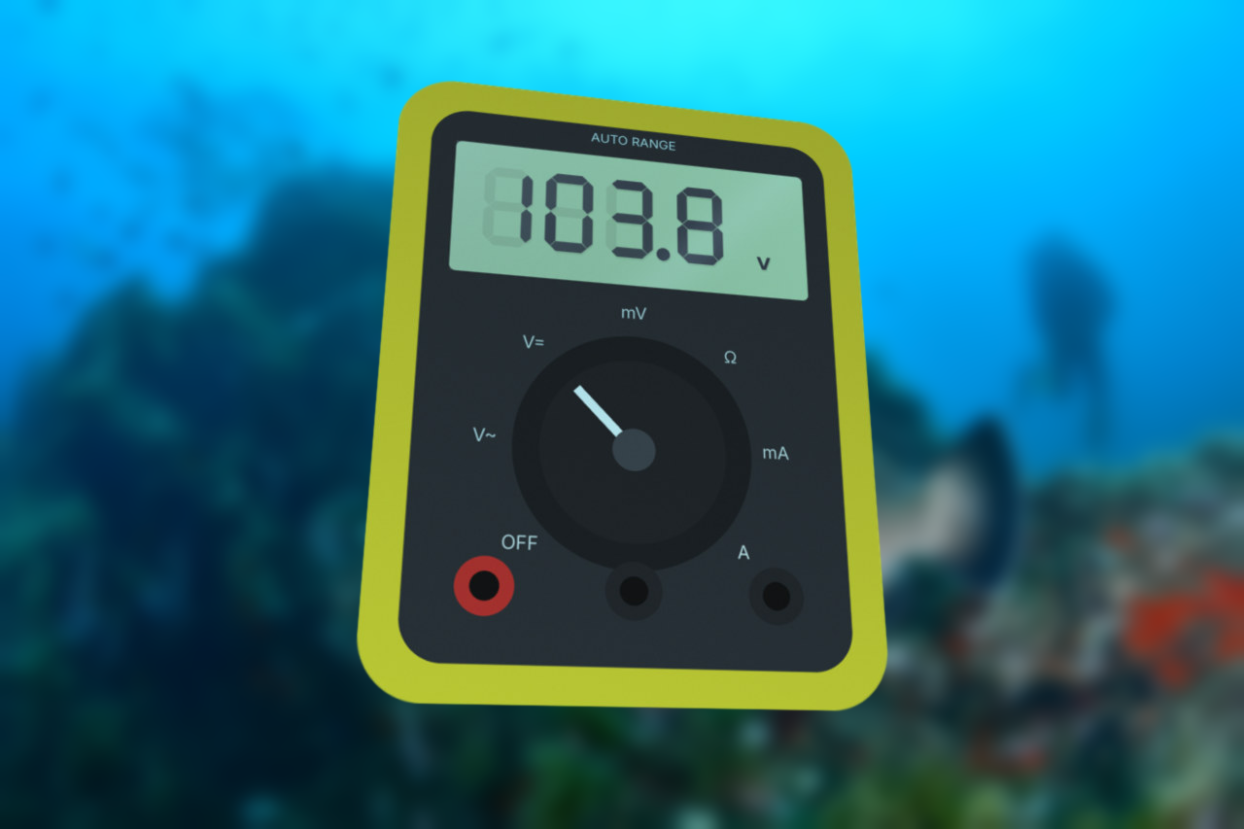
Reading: value=103.8 unit=V
